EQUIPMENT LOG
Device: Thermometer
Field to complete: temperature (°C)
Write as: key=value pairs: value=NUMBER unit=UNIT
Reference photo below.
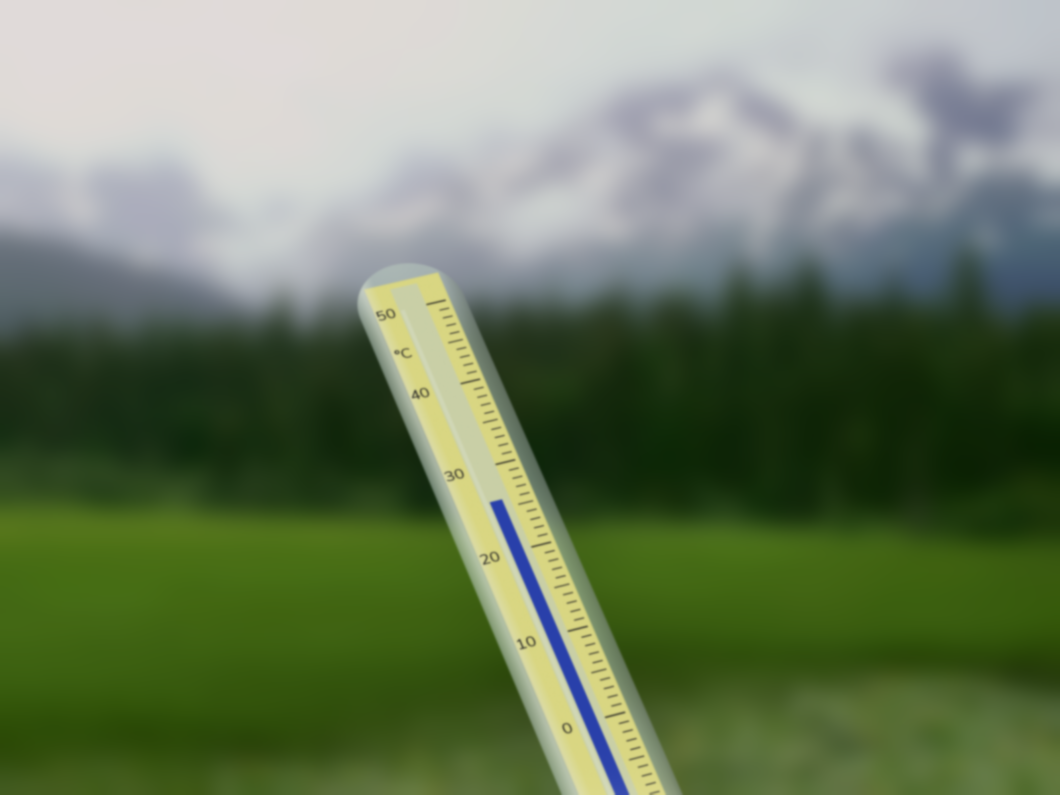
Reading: value=26 unit=°C
